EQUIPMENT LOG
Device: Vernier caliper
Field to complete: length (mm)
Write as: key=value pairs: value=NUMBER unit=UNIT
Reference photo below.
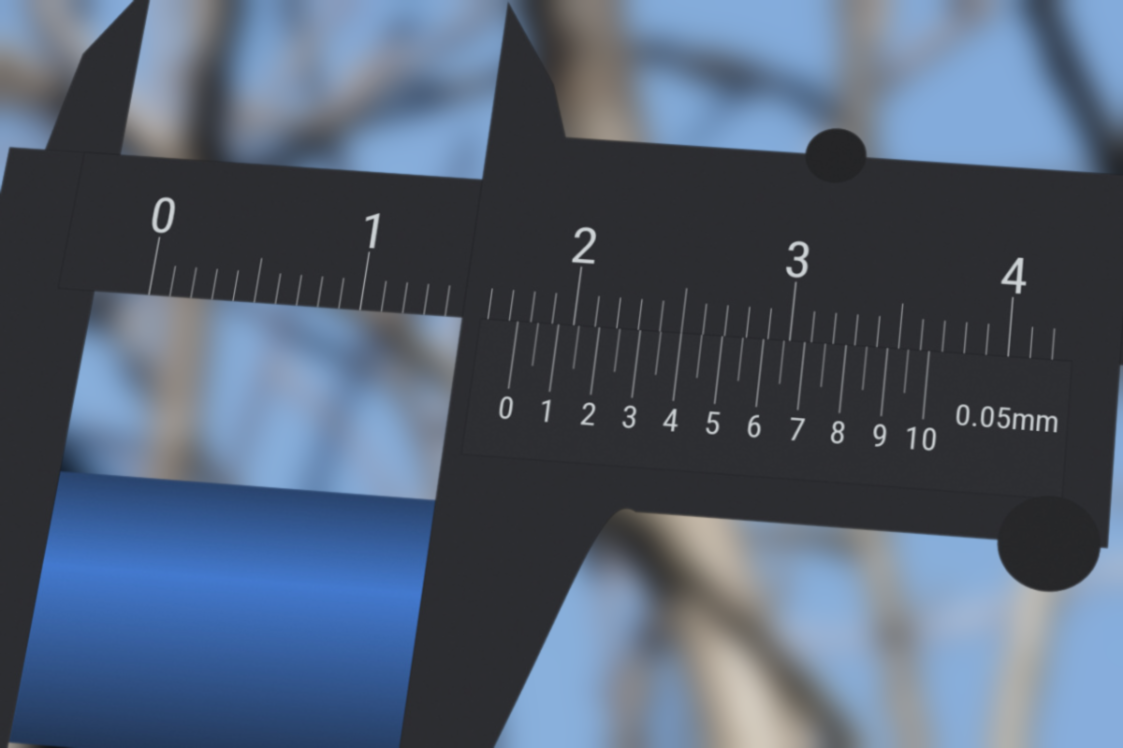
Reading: value=17.4 unit=mm
